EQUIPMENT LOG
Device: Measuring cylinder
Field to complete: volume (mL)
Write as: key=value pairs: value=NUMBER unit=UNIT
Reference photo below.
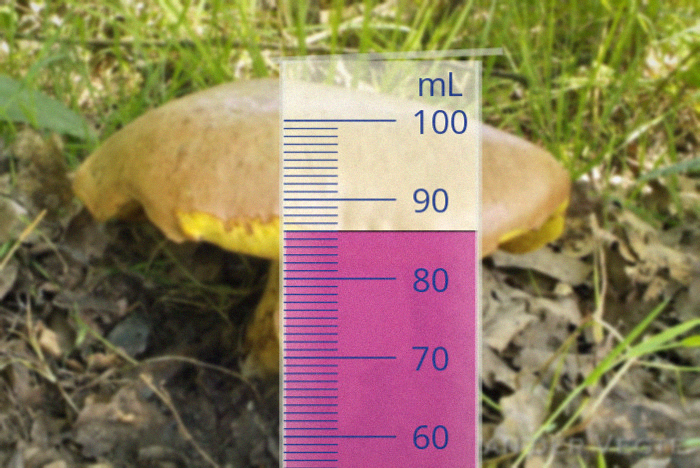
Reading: value=86 unit=mL
